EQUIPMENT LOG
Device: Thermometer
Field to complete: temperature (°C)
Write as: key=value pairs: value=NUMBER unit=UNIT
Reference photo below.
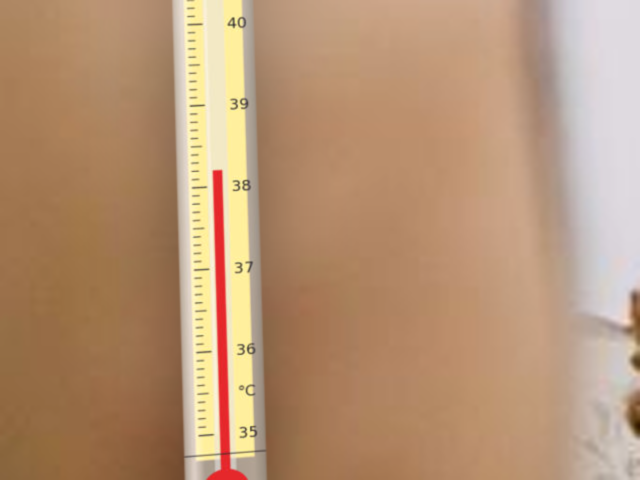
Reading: value=38.2 unit=°C
